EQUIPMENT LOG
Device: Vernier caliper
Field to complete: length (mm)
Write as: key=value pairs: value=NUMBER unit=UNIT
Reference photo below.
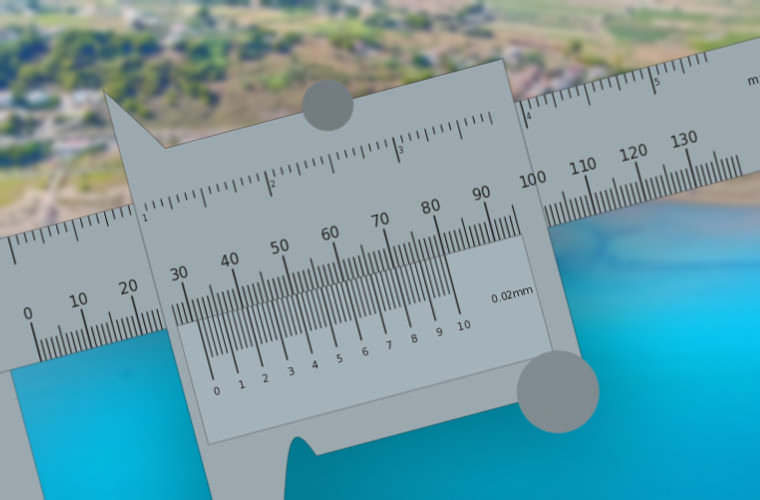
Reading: value=31.0 unit=mm
